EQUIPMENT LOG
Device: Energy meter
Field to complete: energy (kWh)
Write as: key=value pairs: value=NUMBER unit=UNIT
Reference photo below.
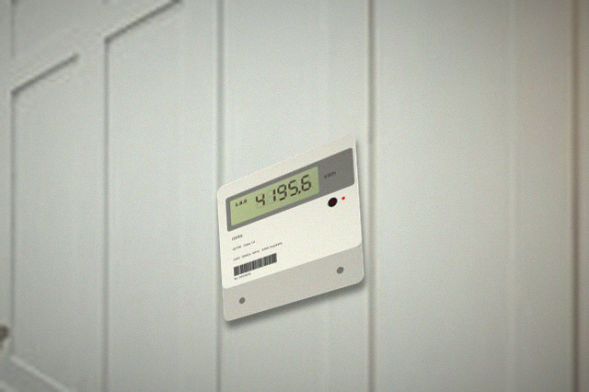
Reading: value=4195.6 unit=kWh
